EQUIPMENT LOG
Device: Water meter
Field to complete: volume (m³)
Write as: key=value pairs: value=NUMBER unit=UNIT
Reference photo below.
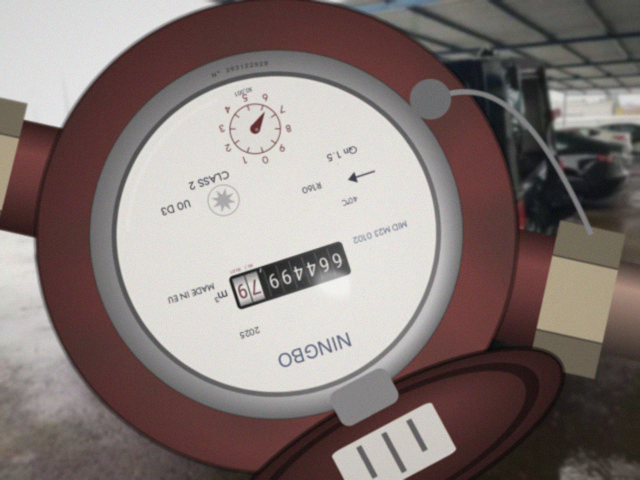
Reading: value=664499.796 unit=m³
